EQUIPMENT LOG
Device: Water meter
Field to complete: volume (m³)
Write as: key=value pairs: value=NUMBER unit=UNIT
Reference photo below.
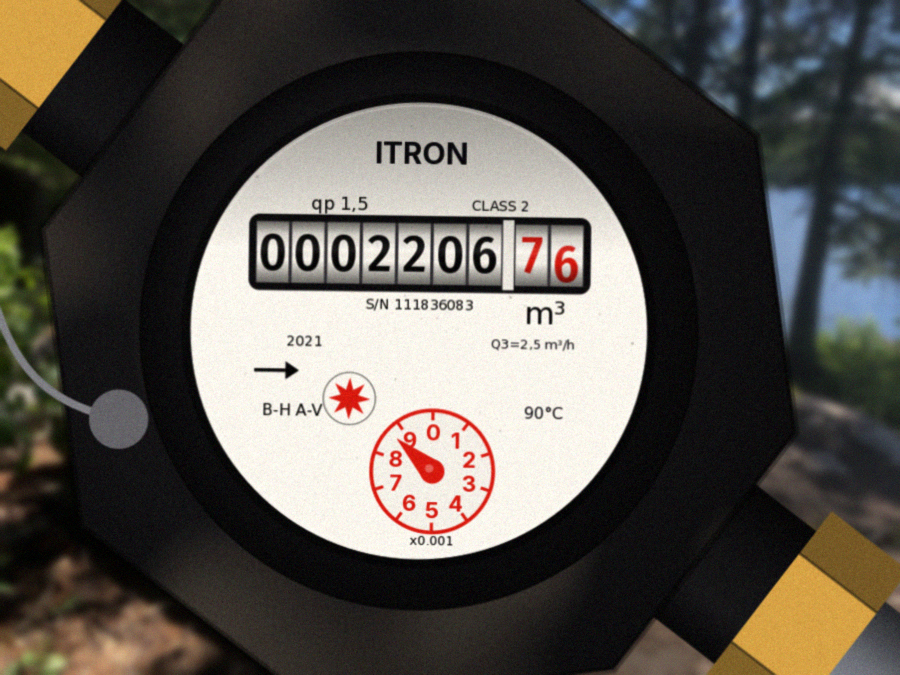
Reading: value=2206.758 unit=m³
